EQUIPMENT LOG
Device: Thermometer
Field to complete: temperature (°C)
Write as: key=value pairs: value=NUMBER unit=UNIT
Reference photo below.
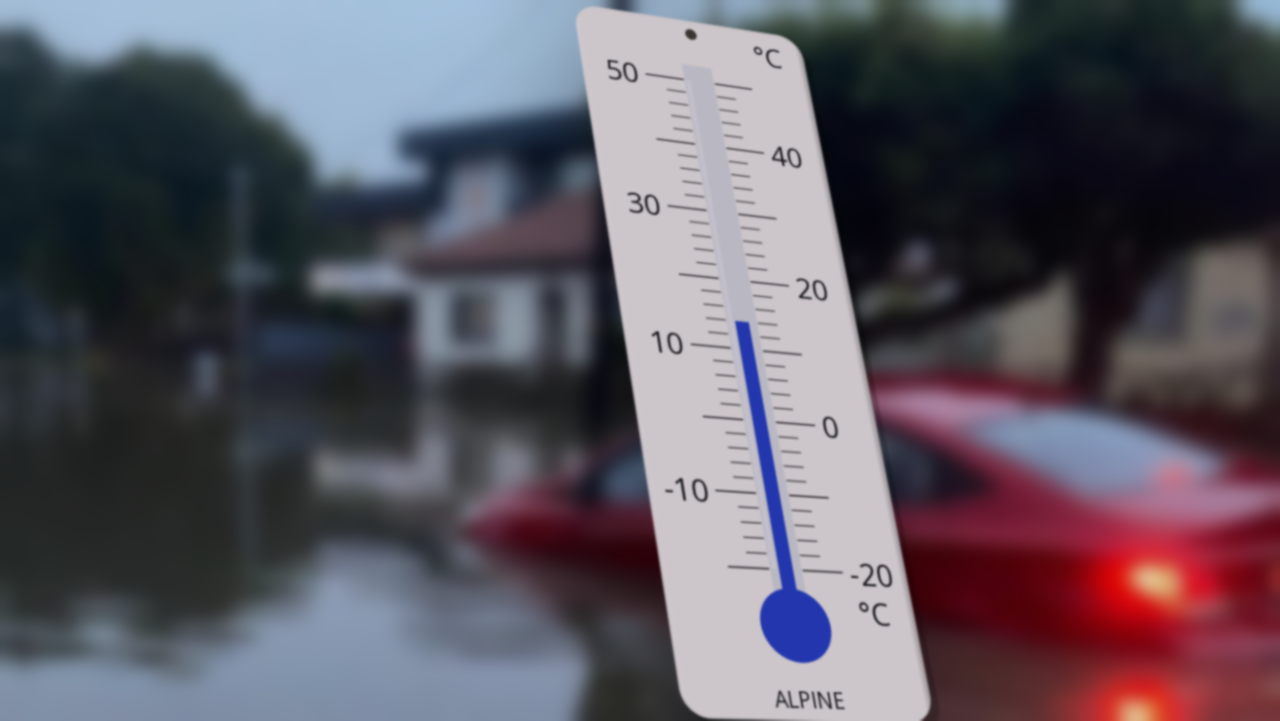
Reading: value=14 unit=°C
